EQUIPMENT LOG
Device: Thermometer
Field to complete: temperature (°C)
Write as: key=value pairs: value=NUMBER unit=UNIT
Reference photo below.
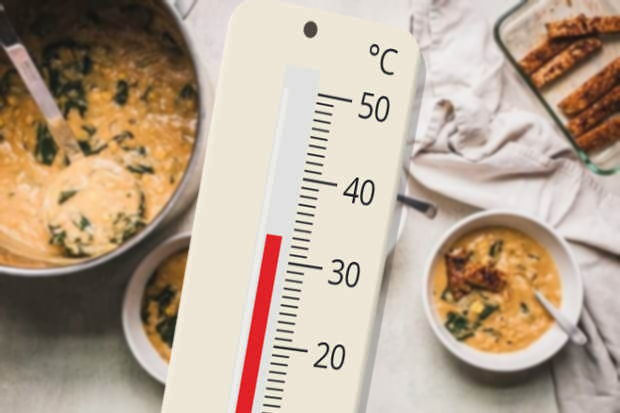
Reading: value=33 unit=°C
